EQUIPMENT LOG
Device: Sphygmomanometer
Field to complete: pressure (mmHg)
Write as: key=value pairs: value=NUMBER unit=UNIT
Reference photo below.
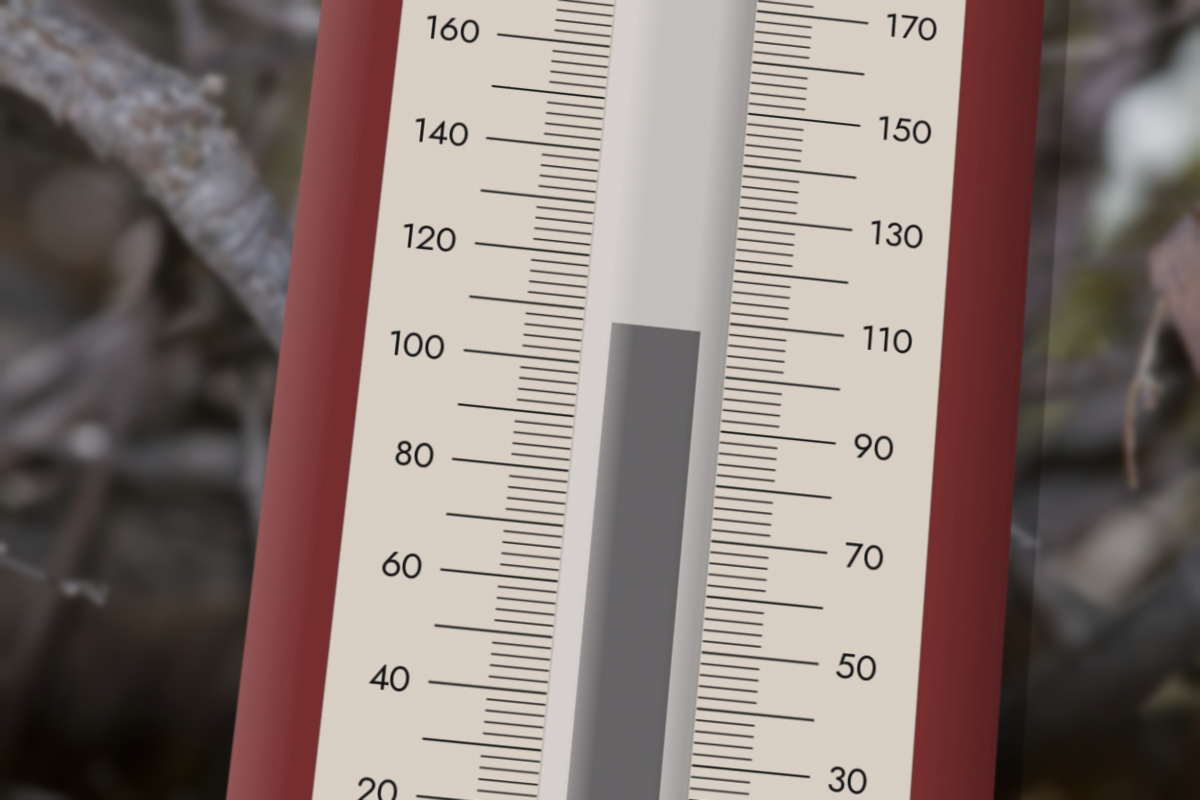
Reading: value=108 unit=mmHg
